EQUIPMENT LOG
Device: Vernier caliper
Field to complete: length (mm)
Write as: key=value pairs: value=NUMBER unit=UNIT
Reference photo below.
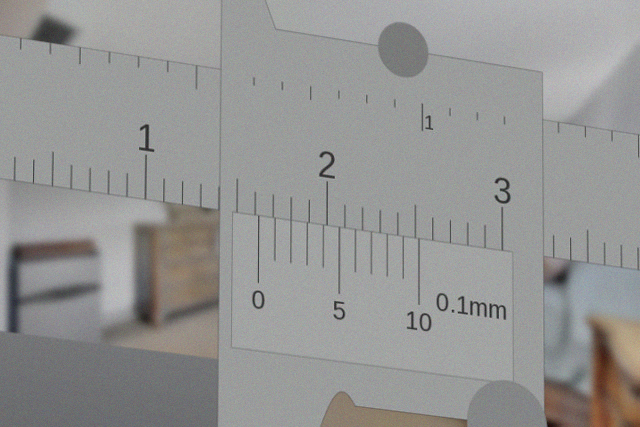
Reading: value=16.2 unit=mm
